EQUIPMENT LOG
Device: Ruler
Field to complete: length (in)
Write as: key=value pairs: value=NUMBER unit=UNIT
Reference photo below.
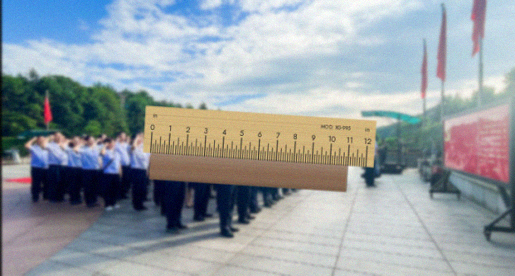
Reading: value=11 unit=in
